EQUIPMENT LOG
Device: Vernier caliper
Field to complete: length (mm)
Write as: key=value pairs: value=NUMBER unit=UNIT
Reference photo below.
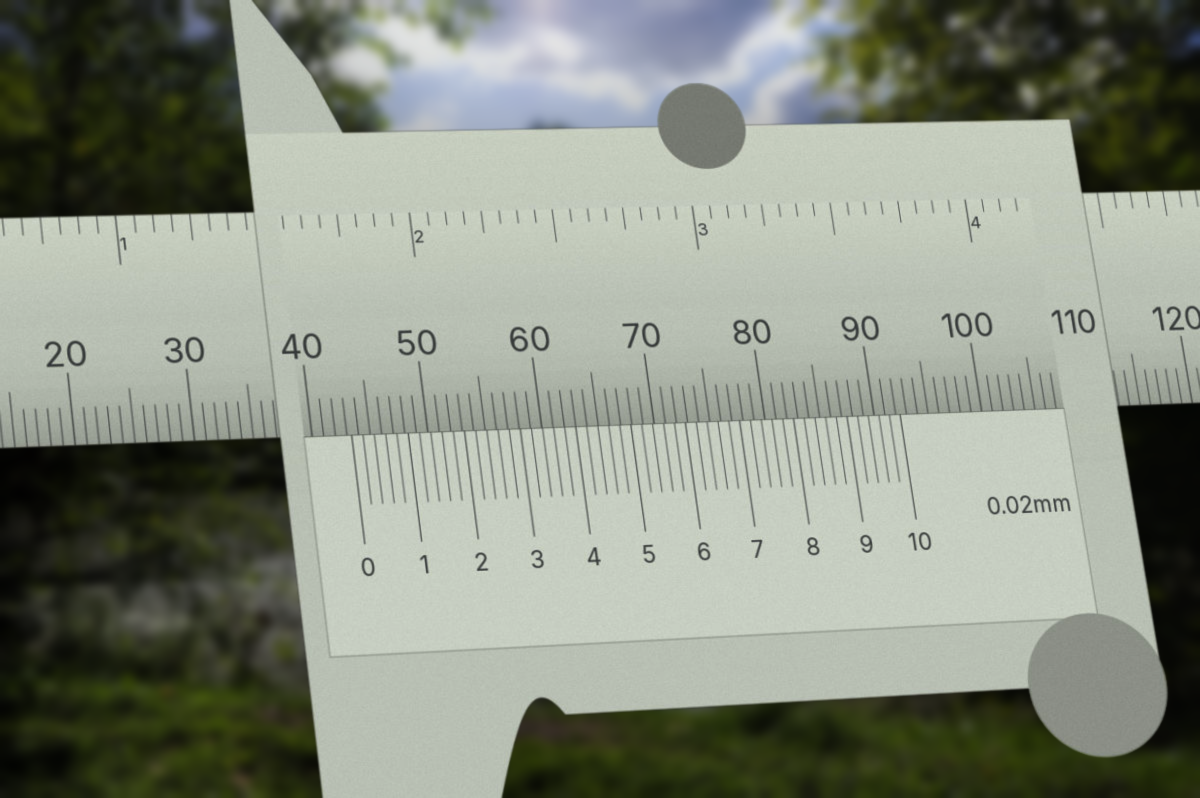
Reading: value=43.4 unit=mm
